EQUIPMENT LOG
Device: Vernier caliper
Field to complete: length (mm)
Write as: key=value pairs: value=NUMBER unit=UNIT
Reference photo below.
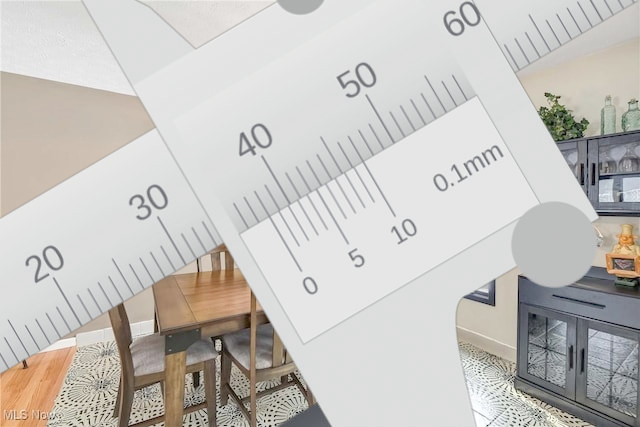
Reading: value=38.0 unit=mm
